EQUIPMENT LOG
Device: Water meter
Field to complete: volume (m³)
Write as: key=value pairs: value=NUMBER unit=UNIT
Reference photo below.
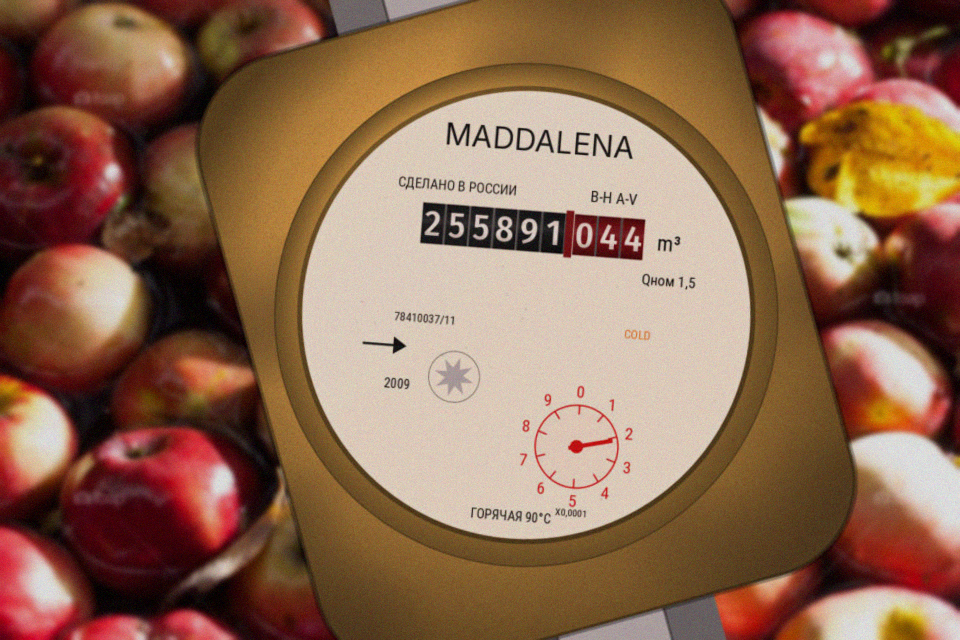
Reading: value=255891.0442 unit=m³
